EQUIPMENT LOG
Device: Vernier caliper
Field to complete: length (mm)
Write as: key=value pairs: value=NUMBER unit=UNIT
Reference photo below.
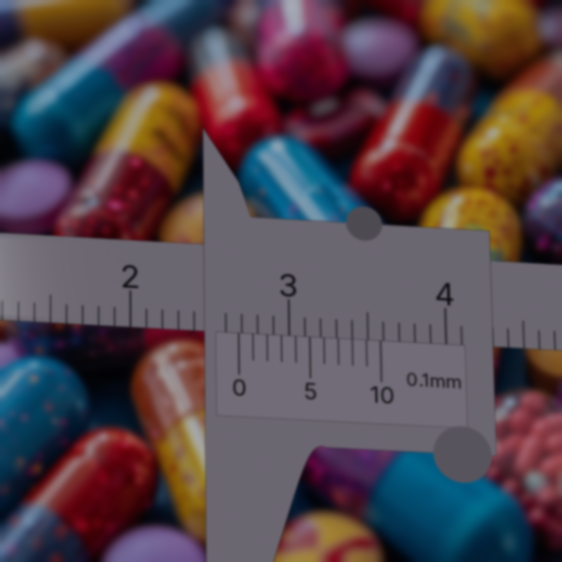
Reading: value=26.8 unit=mm
